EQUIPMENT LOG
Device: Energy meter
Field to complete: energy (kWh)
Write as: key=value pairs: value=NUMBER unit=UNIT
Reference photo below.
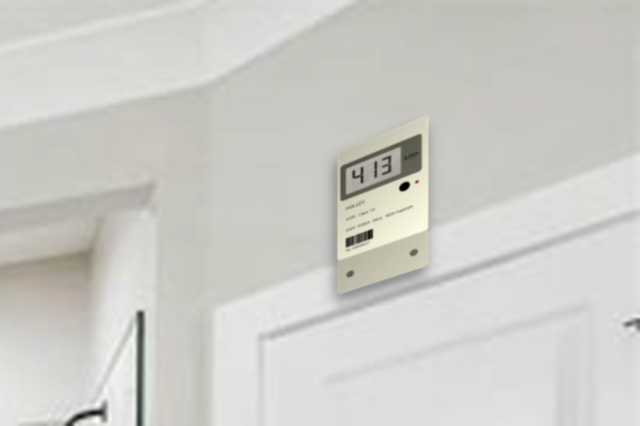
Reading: value=413 unit=kWh
